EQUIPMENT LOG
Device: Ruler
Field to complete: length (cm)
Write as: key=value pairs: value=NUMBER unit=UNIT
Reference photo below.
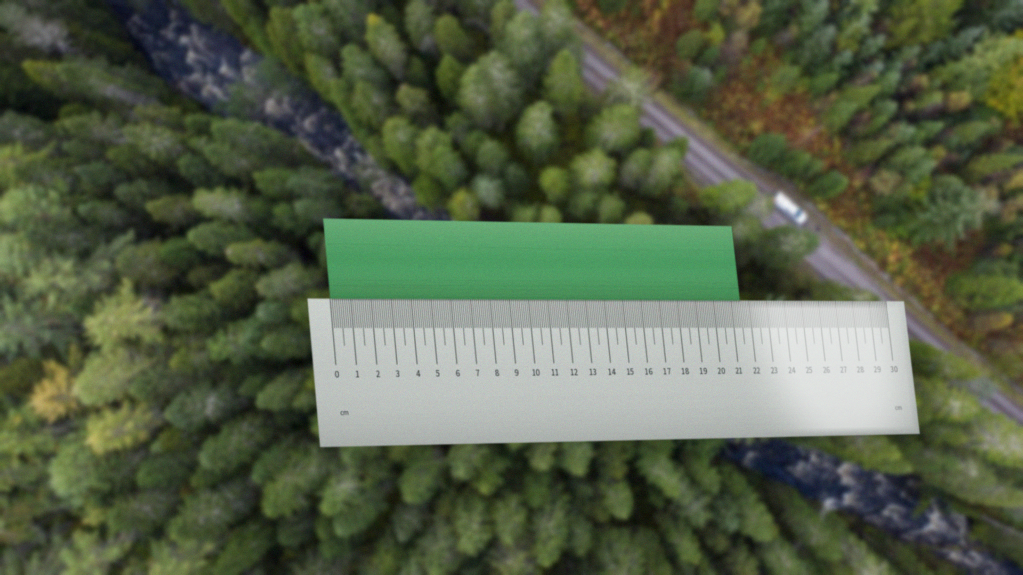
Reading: value=21.5 unit=cm
